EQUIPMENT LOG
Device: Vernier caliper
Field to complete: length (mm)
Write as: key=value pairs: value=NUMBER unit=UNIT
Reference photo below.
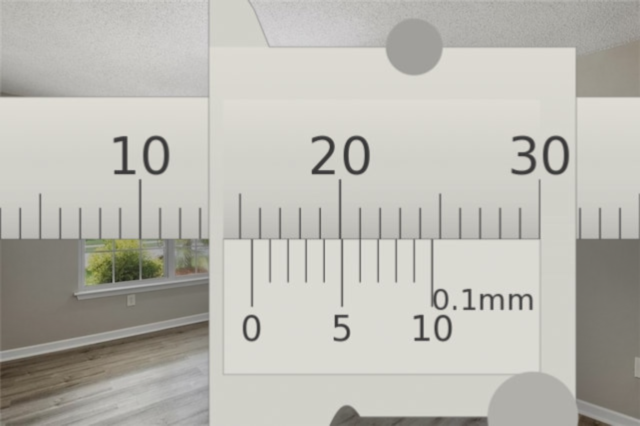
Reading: value=15.6 unit=mm
